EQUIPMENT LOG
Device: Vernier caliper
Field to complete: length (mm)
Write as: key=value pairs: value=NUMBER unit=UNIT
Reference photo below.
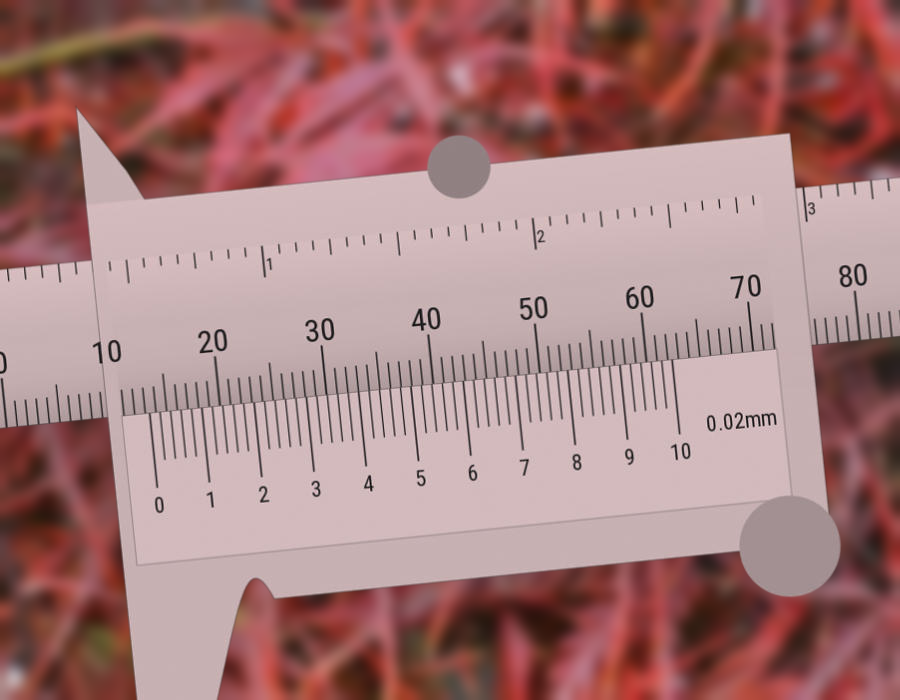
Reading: value=13.4 unit=mm
